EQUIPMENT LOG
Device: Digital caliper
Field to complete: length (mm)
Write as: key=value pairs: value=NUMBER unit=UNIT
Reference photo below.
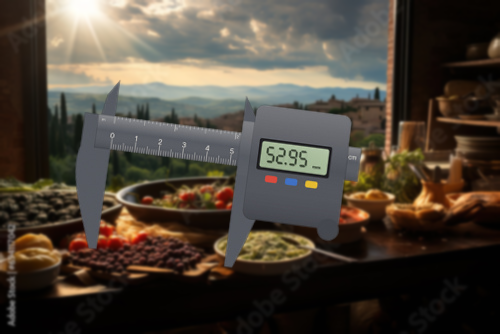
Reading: value=52.95 unit=mm
